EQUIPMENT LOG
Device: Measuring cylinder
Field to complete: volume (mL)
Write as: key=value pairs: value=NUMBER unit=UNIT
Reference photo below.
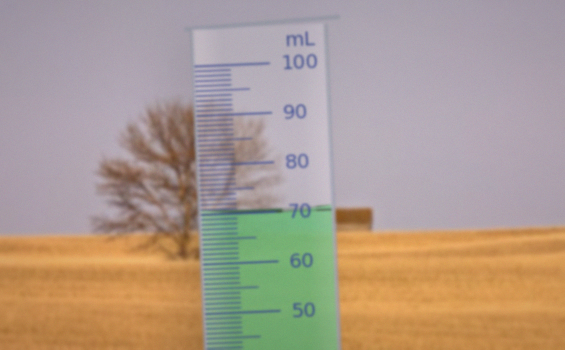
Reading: value=70 unit=mL
